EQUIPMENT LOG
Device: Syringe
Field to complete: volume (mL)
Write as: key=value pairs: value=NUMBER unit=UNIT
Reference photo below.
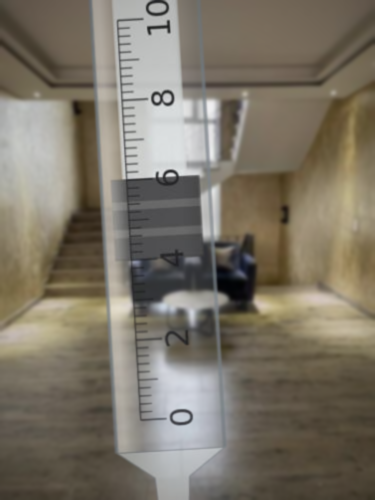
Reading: value=4 unit=mL
